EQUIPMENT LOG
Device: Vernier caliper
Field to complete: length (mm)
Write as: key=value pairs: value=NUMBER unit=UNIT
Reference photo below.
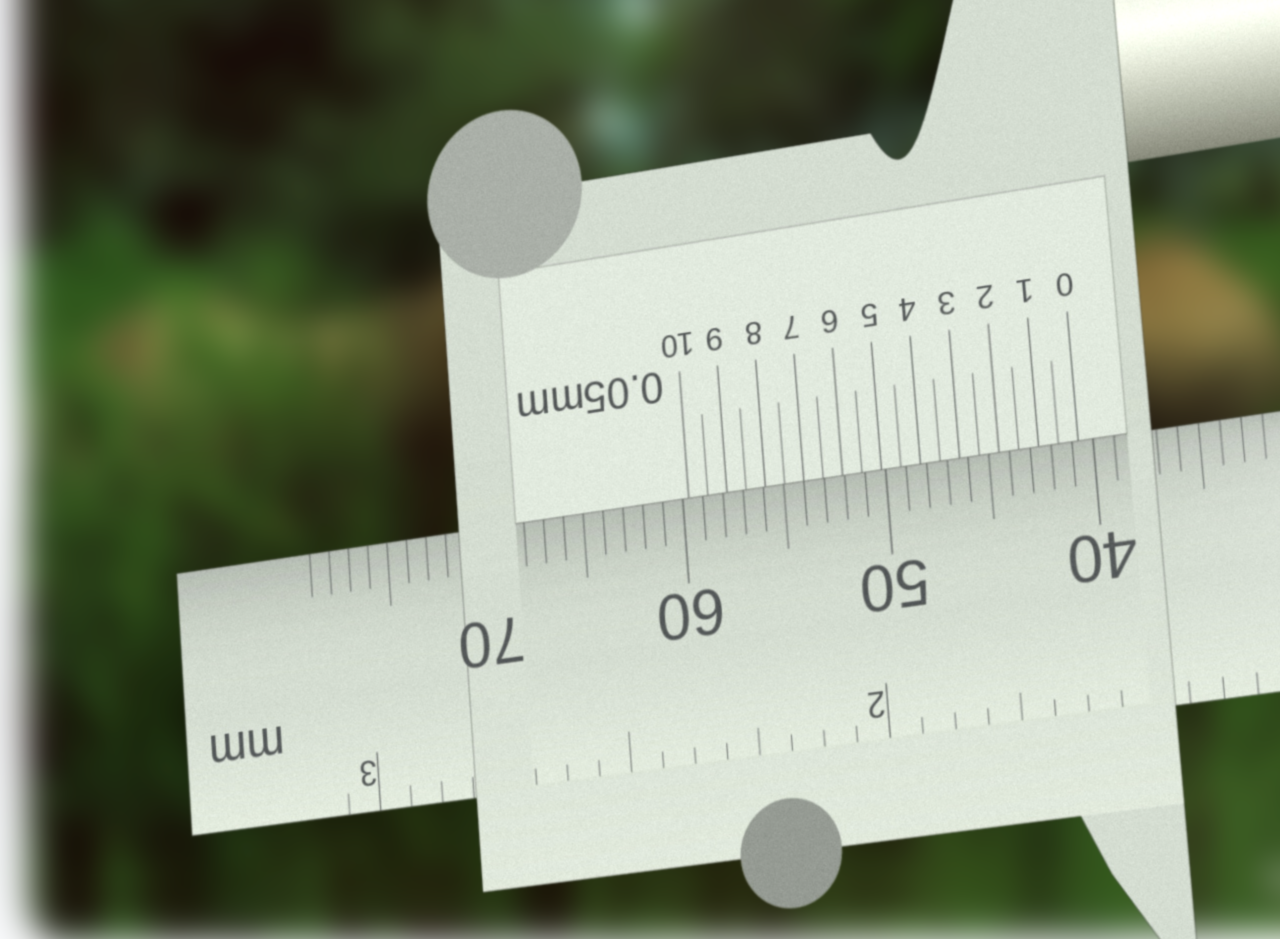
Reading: value=40.7 unit=mm
